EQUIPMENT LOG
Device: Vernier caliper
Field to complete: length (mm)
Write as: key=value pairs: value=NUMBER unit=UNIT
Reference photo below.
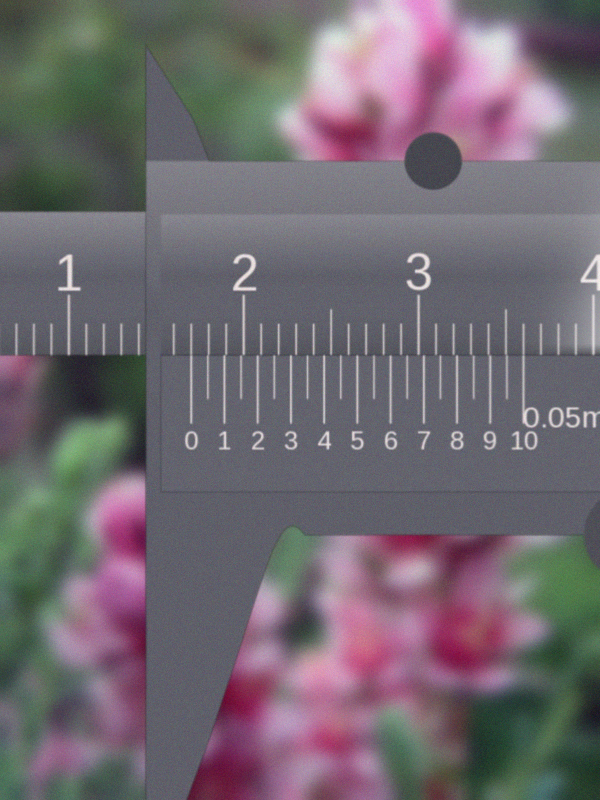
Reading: value=17.0 unit=mm
